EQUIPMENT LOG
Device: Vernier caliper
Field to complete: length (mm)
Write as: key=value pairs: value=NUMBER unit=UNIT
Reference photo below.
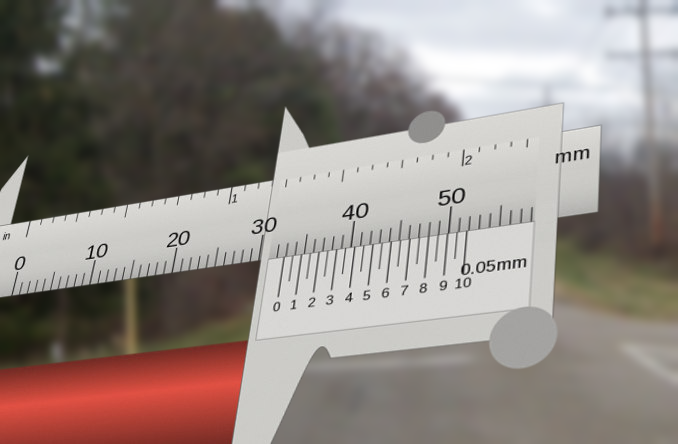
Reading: value=32.8 unit=mm
